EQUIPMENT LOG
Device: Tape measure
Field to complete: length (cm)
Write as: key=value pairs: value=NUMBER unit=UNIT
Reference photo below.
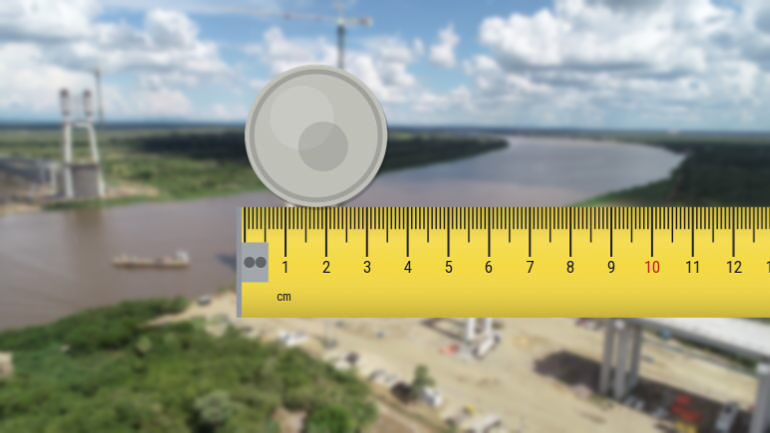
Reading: value=3.5 unit=cm
